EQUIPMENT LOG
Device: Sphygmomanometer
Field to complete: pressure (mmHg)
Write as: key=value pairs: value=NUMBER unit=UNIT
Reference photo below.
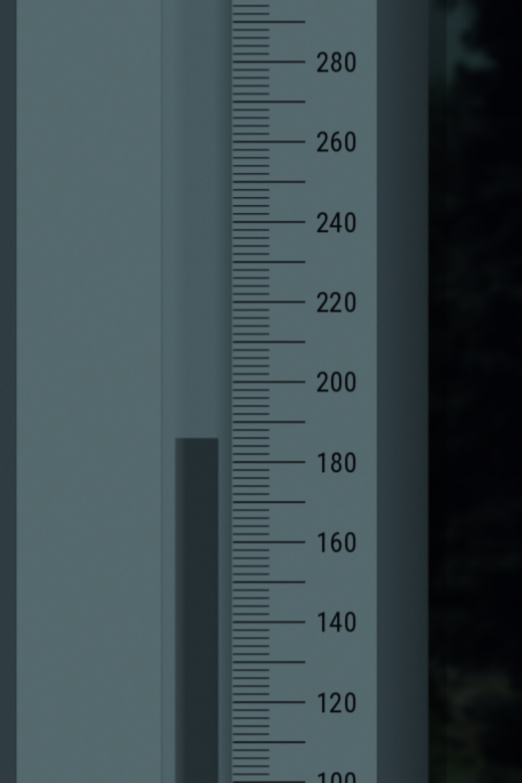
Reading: value=186 unit=mmHg
